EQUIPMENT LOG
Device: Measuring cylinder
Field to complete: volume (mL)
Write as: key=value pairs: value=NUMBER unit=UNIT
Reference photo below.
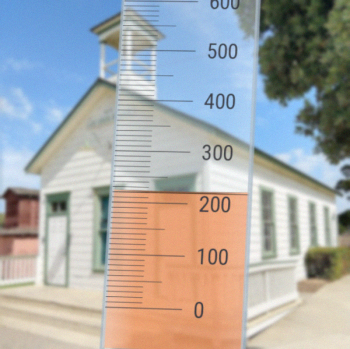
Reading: value=220 unit=mL
